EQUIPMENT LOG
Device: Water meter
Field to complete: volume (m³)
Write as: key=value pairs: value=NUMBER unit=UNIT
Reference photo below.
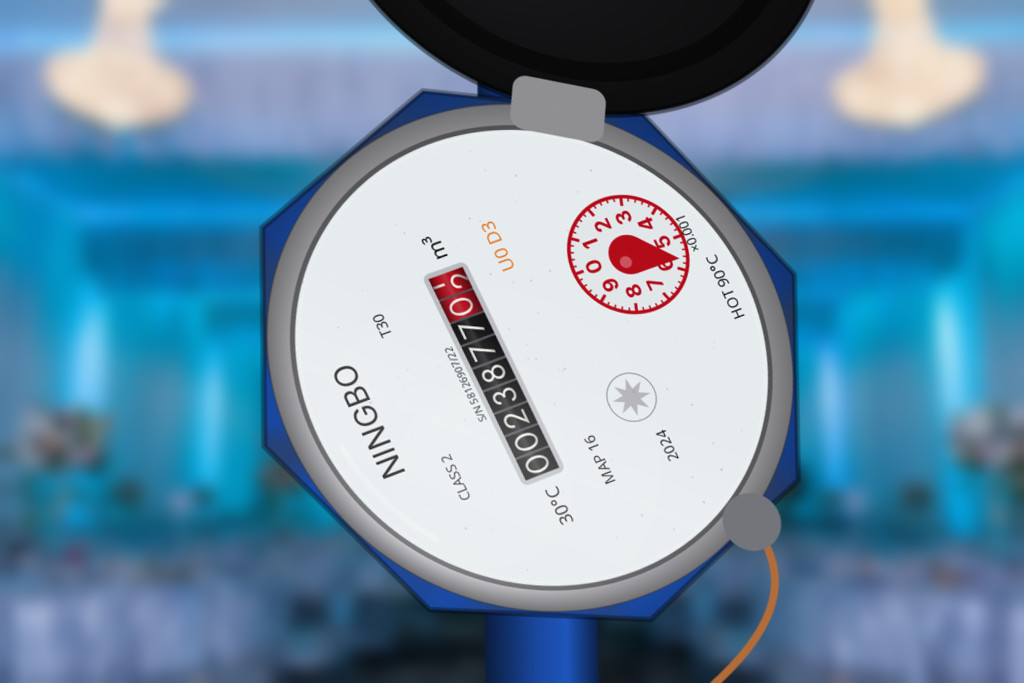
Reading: value=23877.015 unit=m³
